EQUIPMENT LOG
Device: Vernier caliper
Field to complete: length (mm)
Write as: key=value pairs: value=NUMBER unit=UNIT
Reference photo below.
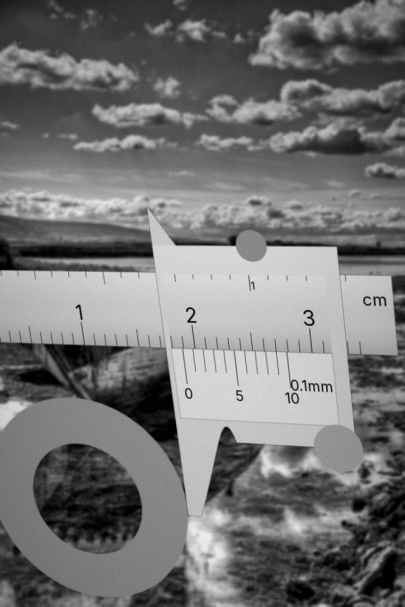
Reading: value=18.9 unit=mm
